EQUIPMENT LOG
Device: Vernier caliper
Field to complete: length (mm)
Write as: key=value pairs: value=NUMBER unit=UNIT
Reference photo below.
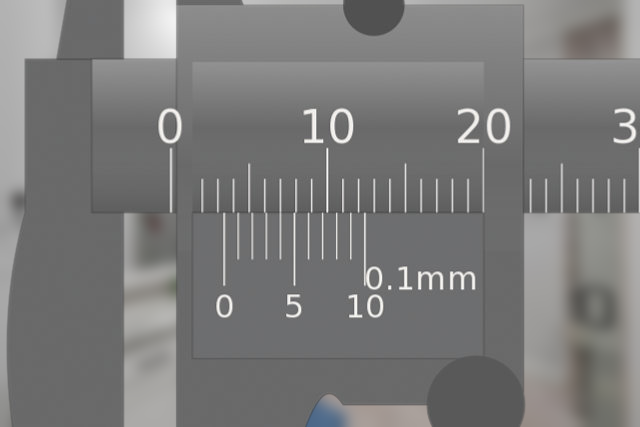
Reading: value=3.4 unit=mm
